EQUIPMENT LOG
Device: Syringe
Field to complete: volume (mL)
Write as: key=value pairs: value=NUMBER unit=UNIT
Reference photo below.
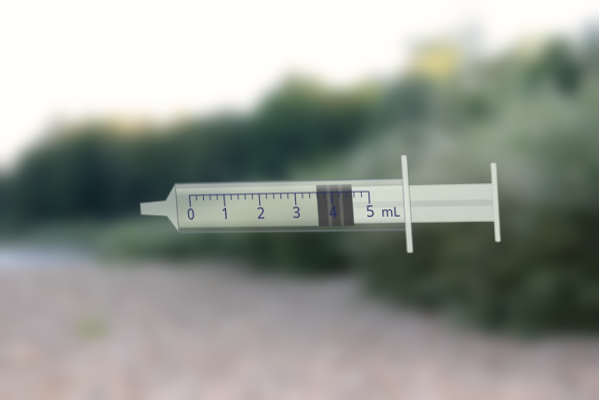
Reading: value=3.6 unit=mL
